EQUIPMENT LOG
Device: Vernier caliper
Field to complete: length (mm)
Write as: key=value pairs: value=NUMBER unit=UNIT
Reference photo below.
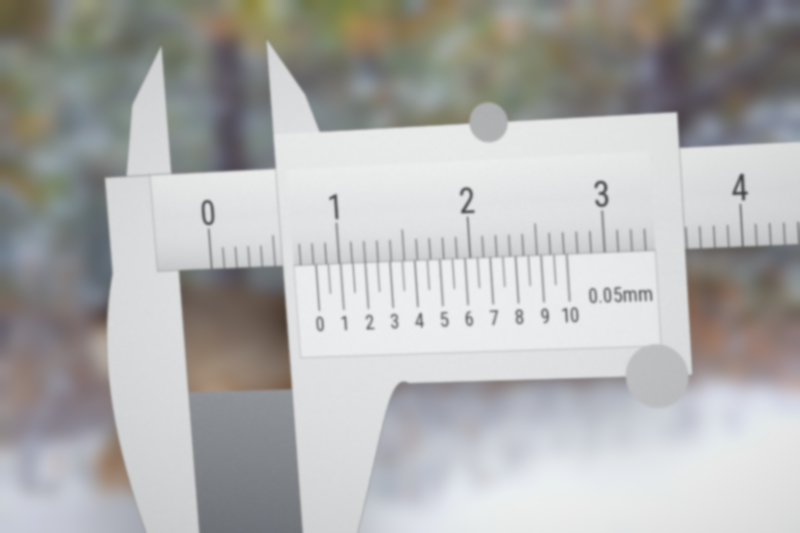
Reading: value=8.2 unit=mm
